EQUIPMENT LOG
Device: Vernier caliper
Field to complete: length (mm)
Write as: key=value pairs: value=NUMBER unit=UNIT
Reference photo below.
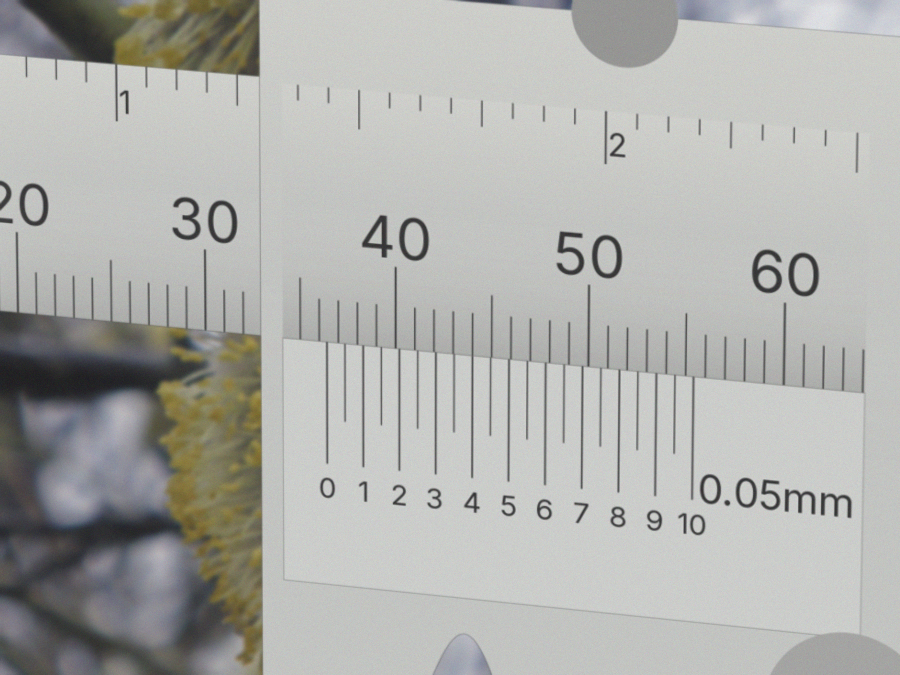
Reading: value=36.4 unit=mm
